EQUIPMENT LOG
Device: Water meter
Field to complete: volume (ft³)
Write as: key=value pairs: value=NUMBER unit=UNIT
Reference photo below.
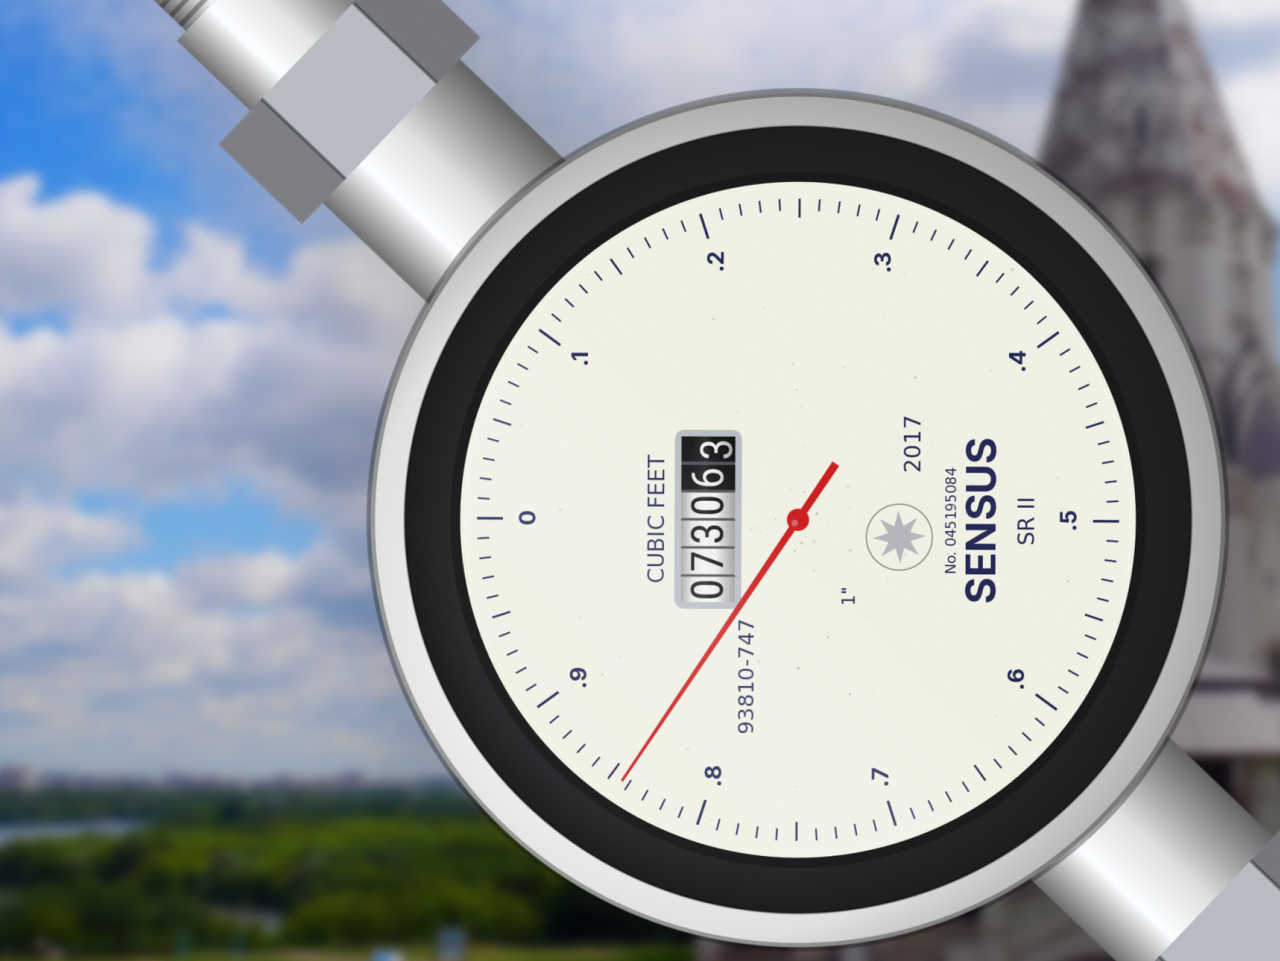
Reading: value=73062.84 unit=ft³
